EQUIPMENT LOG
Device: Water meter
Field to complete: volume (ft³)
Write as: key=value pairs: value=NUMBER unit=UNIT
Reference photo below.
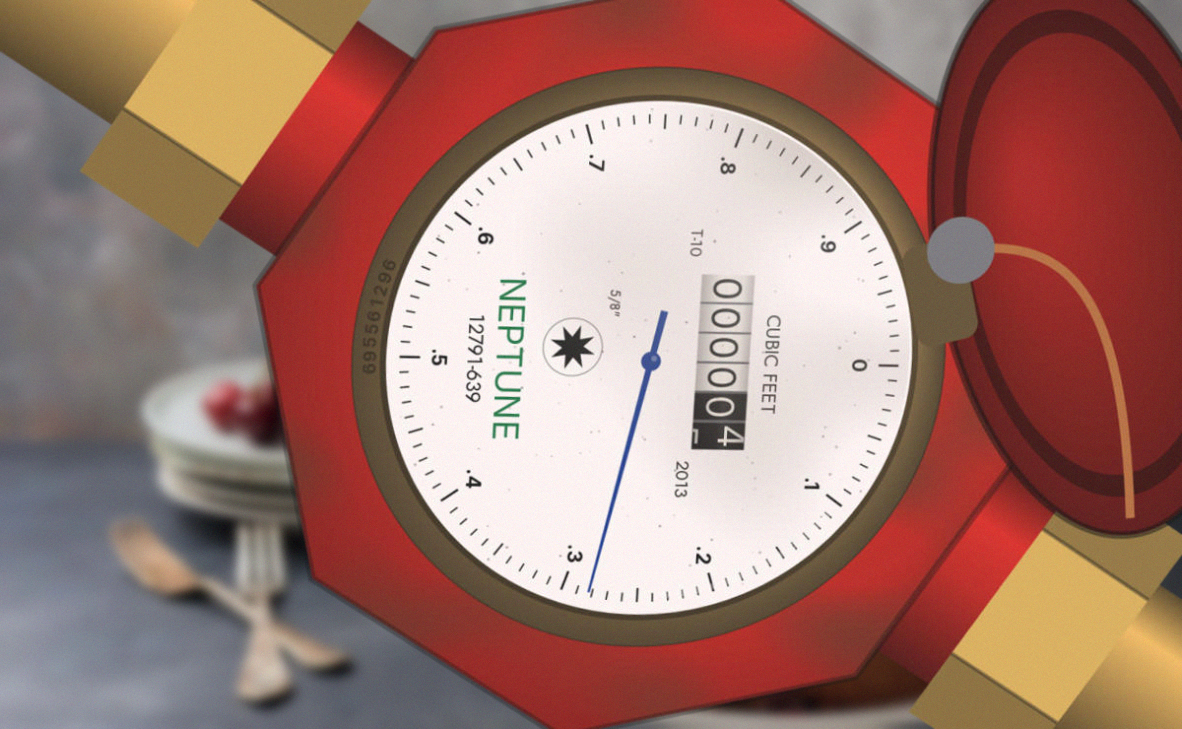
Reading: value=4.28 unit=ft³
